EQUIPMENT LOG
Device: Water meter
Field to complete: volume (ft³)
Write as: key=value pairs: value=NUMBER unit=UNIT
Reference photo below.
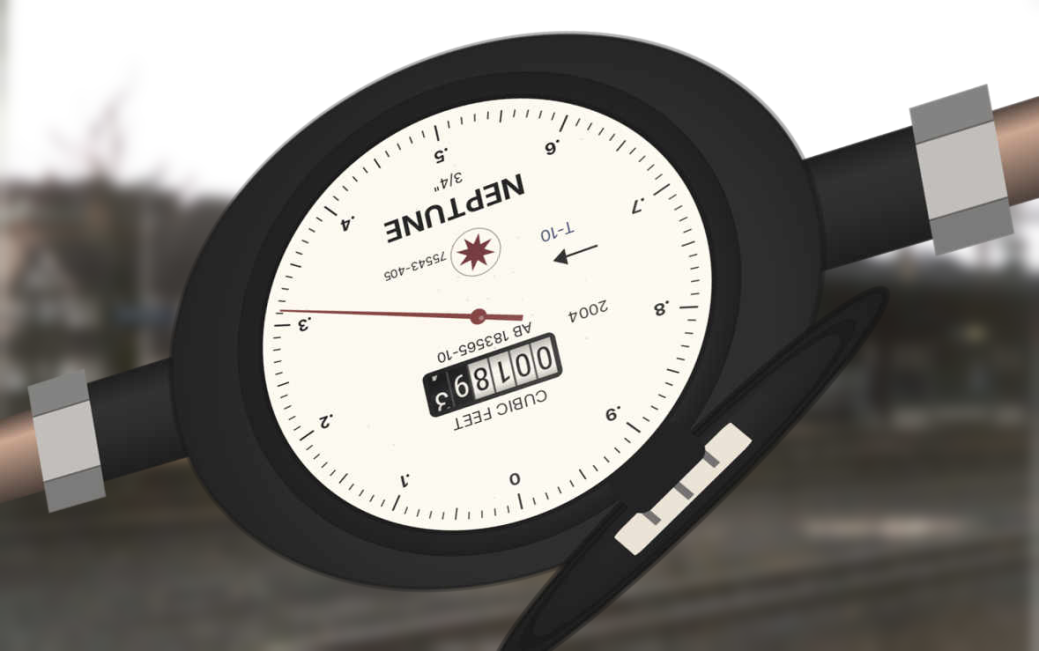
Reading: value=1893.31 unit=ft³
